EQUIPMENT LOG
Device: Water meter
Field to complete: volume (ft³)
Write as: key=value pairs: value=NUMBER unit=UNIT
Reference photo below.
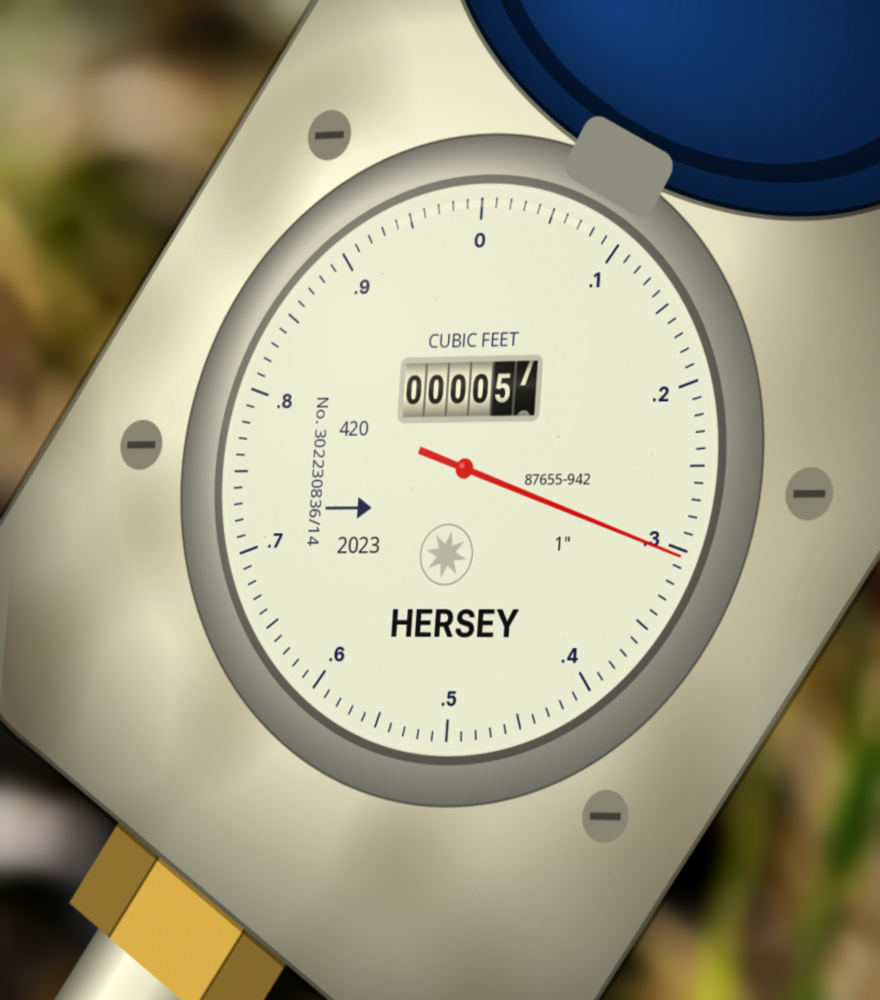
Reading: value=57.30 unit=ft³
